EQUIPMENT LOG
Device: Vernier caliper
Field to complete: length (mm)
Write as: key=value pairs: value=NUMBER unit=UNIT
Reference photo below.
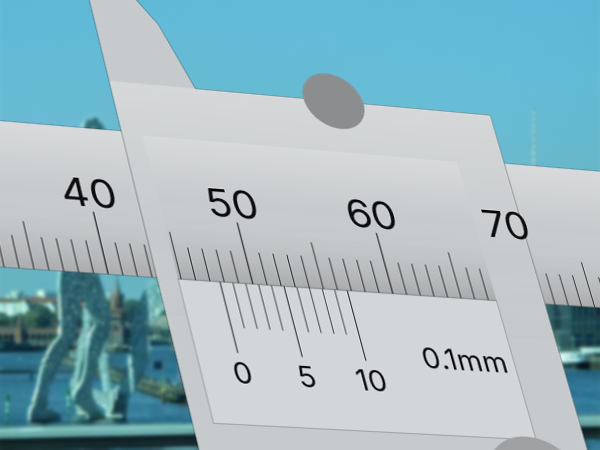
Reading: value=47.7 unit=mm
